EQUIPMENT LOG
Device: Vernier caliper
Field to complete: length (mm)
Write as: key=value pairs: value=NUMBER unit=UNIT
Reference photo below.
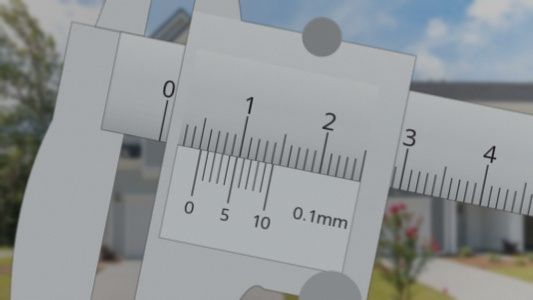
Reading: value=5.2 unit=mm
